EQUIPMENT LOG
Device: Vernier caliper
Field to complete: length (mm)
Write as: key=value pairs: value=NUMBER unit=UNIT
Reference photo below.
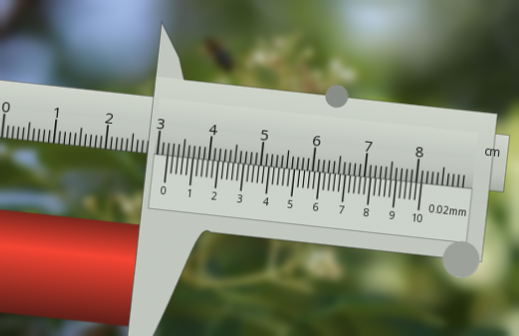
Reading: value=32.0 unit=mm
